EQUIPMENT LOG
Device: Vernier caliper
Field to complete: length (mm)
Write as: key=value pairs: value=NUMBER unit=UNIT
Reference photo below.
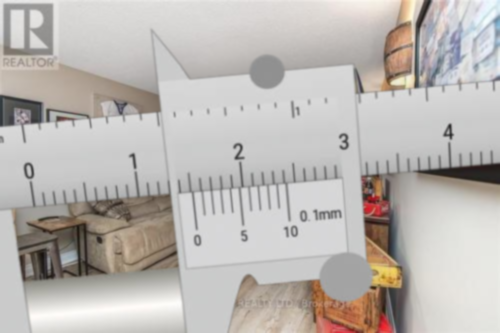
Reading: value=15.2 unit=mm
